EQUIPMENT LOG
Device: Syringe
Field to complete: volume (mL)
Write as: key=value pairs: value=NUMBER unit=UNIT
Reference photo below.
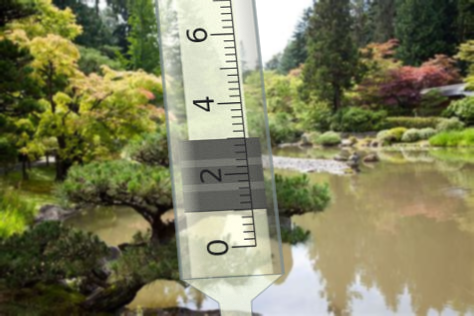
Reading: value=1 unit=mL
